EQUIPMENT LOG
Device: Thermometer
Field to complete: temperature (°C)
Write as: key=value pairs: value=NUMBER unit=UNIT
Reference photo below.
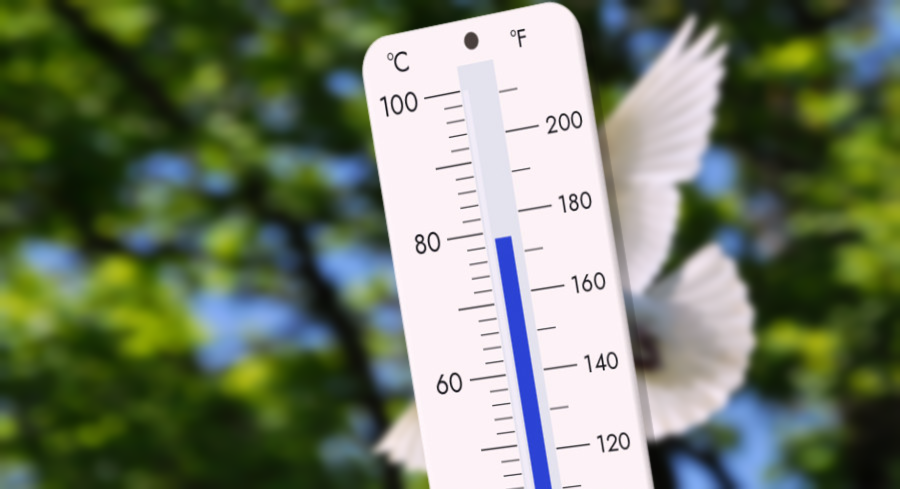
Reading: value=79 unit=°C
